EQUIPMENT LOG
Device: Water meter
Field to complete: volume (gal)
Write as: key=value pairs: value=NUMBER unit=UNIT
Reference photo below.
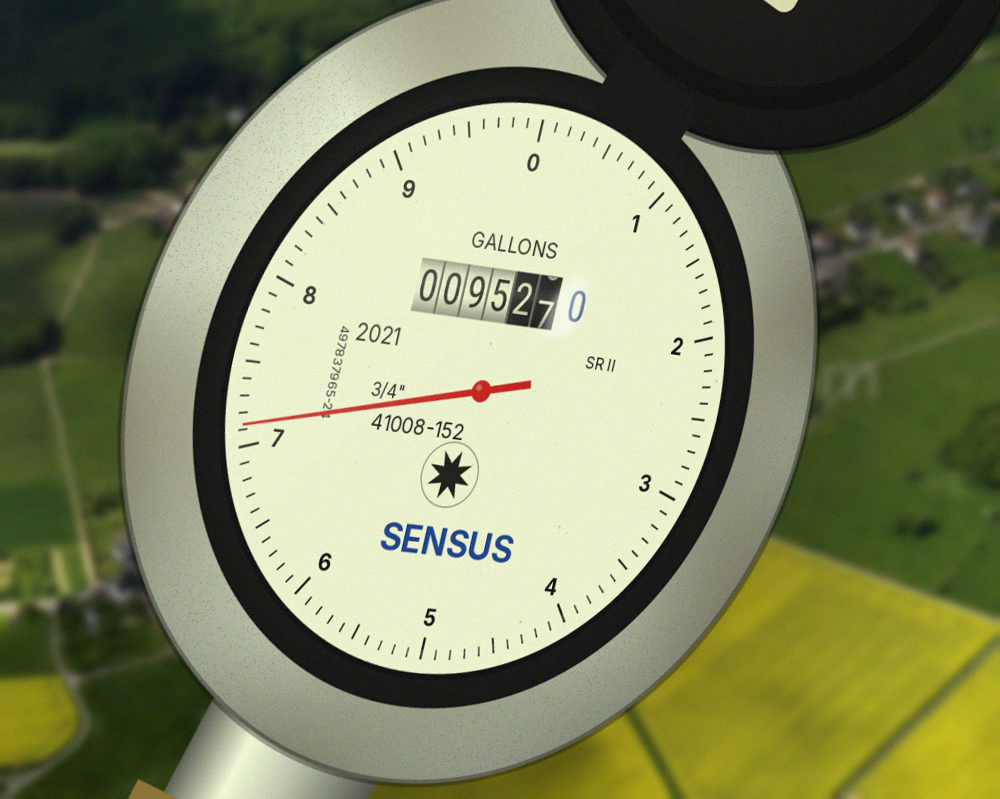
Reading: value=95267.1 unit=gal
